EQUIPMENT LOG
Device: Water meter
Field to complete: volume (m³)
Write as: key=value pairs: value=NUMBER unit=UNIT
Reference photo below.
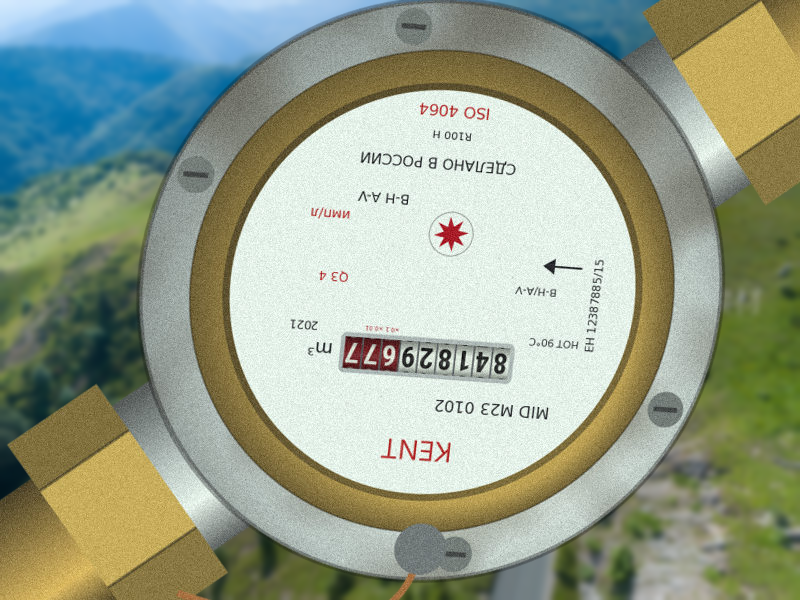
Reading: value=841829.677 unit=m³
